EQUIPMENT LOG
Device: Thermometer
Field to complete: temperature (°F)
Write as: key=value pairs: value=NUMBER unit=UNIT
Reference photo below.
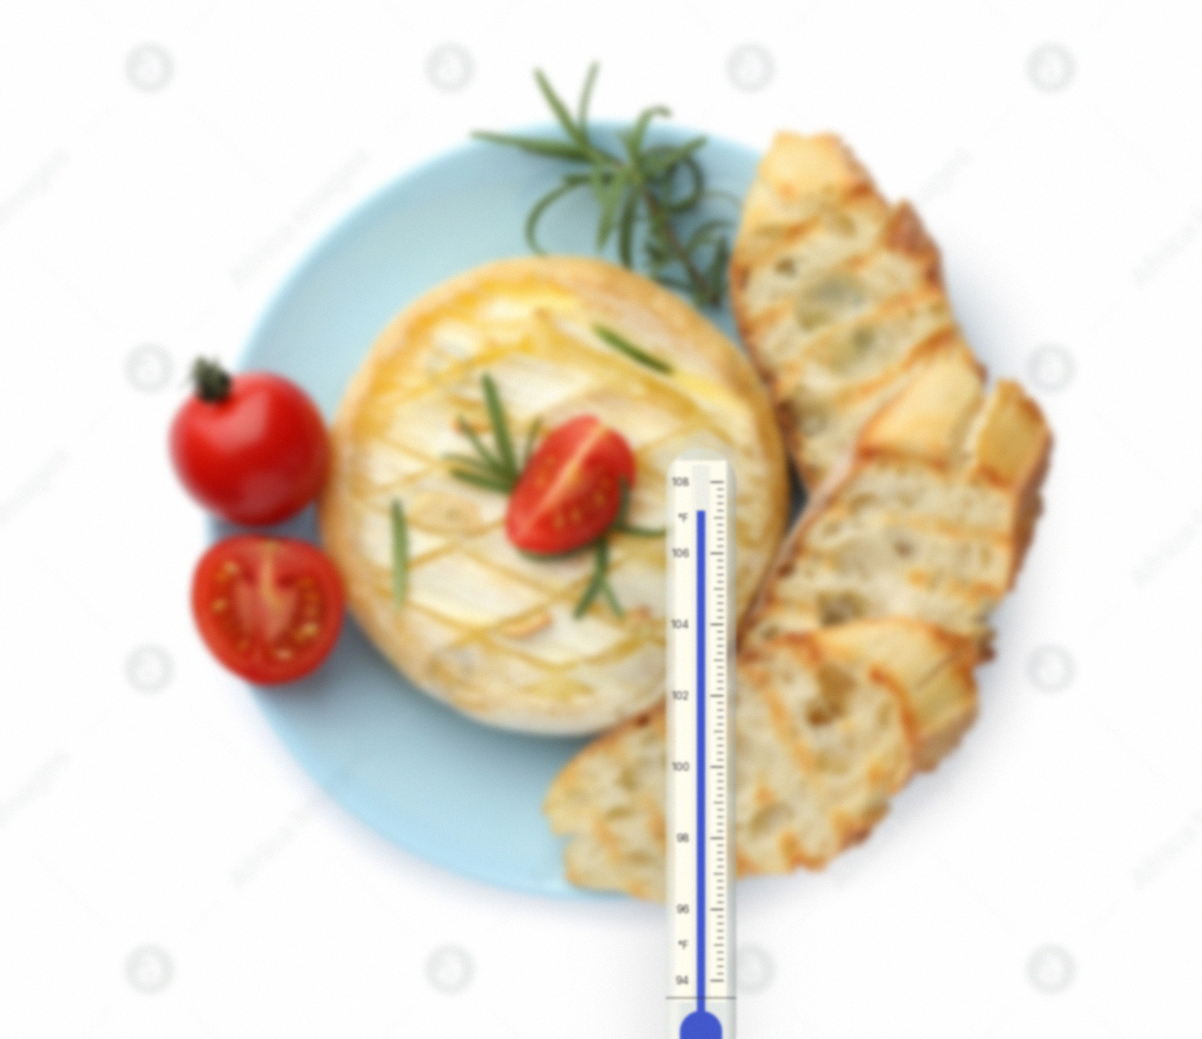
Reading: value=107.2 unit=°F
